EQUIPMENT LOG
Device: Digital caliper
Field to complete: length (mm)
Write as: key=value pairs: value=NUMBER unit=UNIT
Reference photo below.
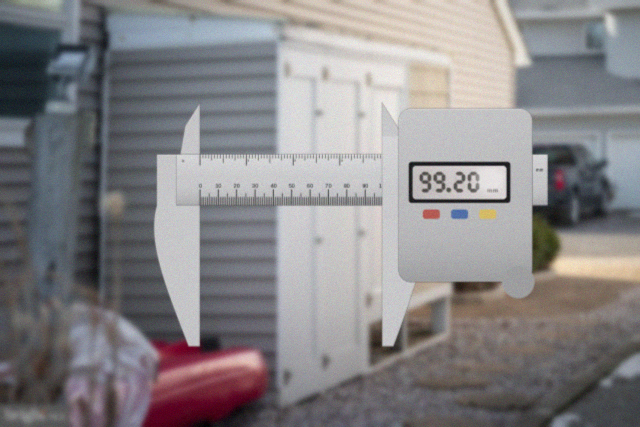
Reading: value=99.20 unit=mm
